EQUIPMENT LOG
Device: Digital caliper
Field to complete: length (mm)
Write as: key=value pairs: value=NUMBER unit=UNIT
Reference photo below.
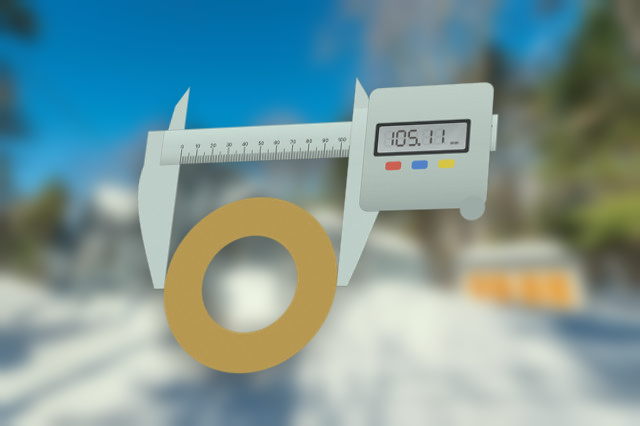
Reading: value=105.11 unit=mm
